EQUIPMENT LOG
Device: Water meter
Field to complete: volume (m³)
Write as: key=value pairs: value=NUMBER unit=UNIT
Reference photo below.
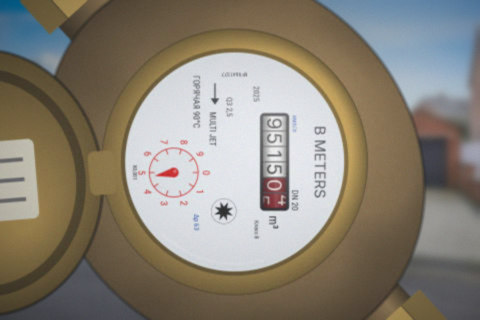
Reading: value=9515.044 unit=m³
